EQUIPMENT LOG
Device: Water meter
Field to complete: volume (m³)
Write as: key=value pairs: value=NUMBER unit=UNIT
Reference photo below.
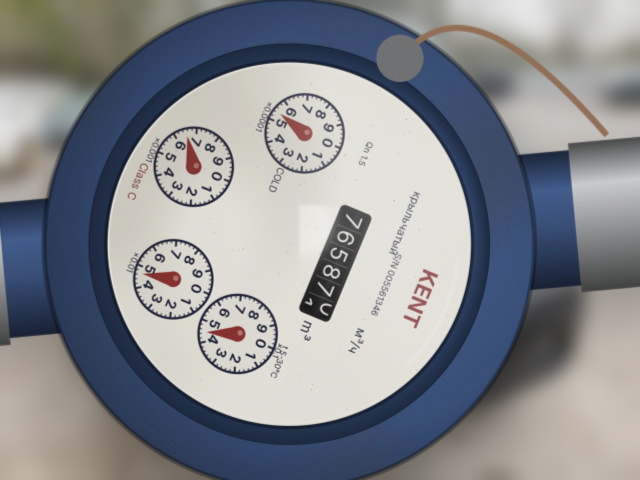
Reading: value=765870.4465 unit=m³
